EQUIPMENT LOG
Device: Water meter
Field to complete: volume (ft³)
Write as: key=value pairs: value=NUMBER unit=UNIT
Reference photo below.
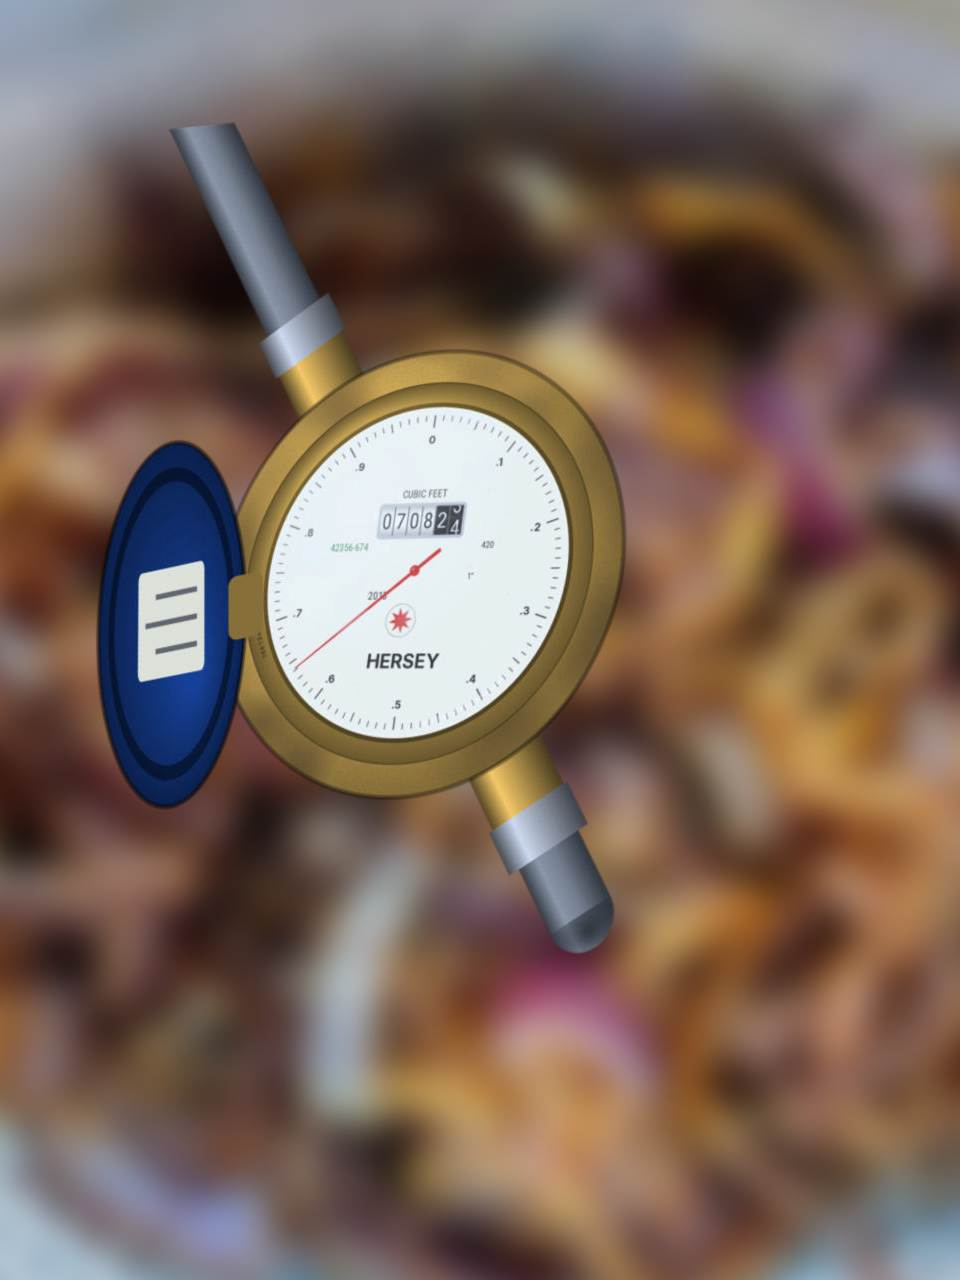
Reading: value=70823.64 unit=ft³
